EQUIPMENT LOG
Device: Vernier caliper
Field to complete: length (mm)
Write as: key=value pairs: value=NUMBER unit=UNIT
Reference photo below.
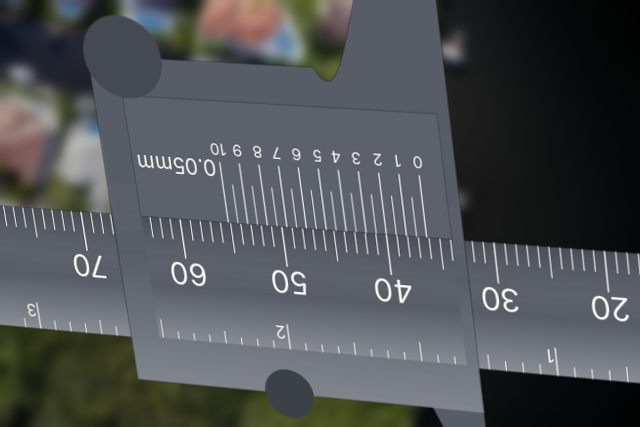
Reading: value=36.2 unit=mm
